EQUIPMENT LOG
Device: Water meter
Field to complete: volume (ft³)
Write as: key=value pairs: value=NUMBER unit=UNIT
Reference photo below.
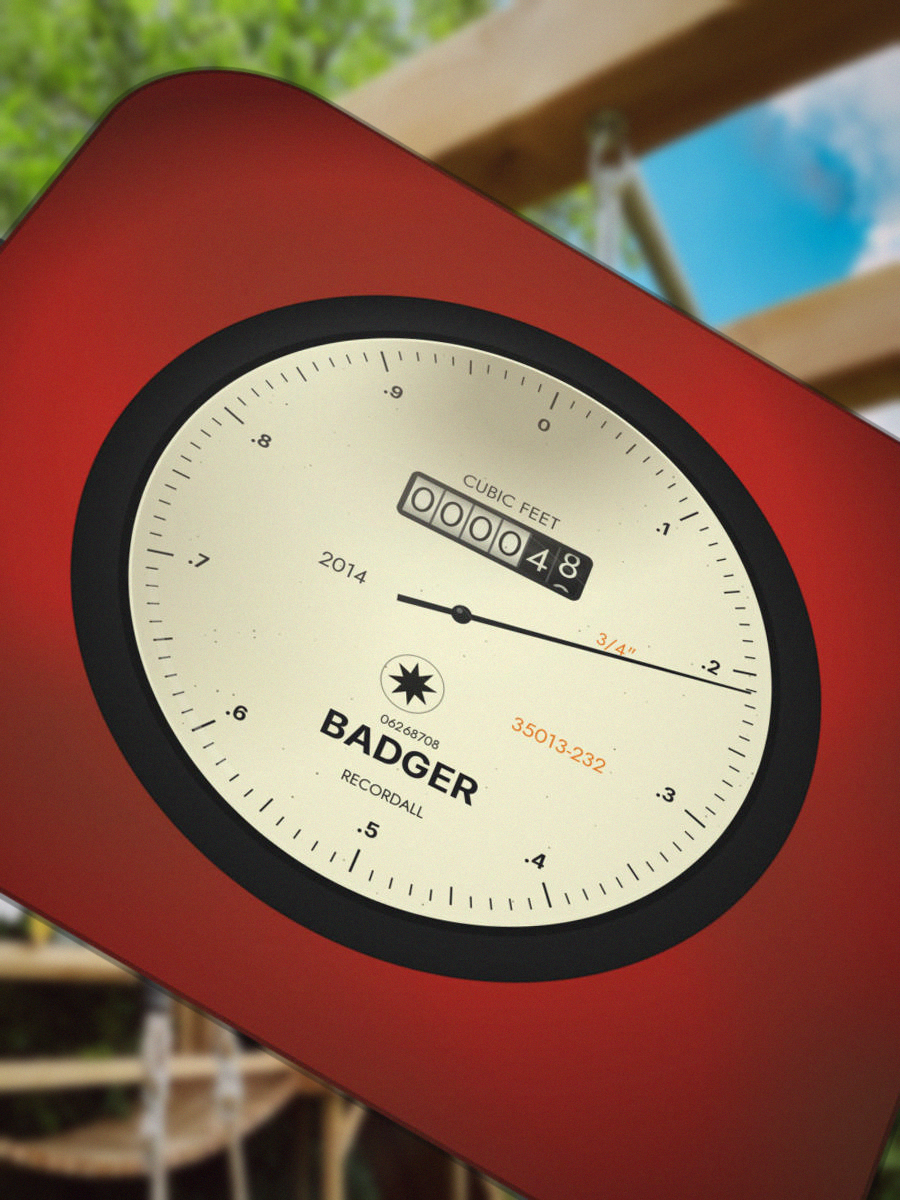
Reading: value=48.21 unit=ft³
